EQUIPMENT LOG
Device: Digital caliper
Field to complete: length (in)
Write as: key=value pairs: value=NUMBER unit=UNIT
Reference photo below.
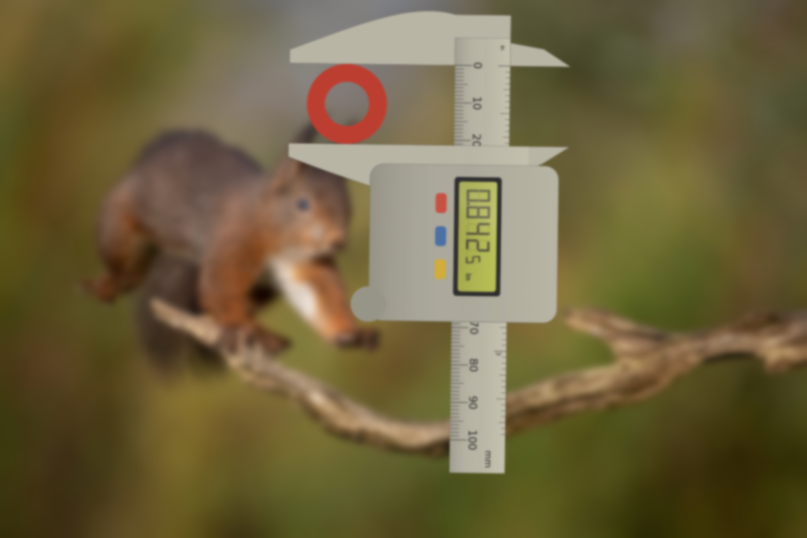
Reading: value=0.8425 unit=in
